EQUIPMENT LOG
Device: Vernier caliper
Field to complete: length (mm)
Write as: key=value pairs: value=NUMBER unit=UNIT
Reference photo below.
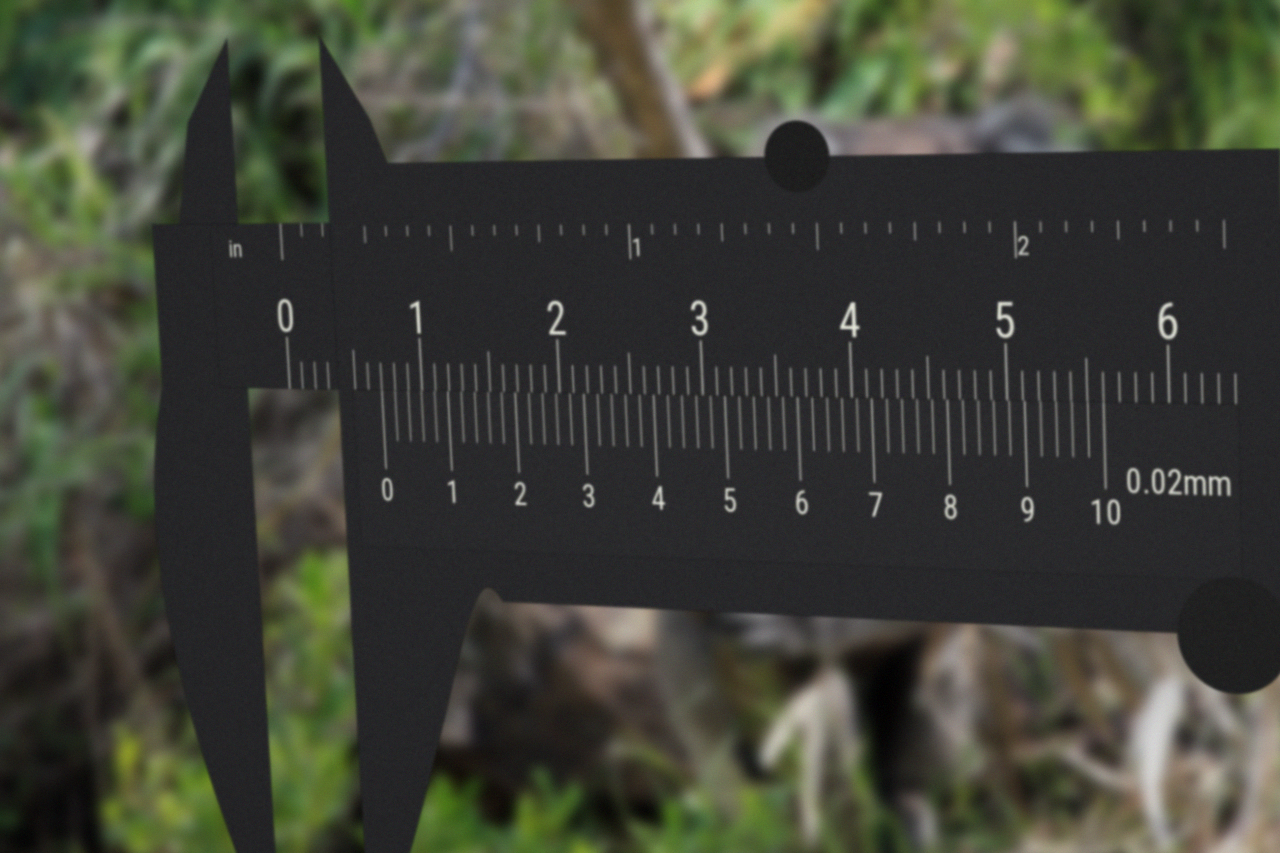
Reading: value=7.0 unit=mm
